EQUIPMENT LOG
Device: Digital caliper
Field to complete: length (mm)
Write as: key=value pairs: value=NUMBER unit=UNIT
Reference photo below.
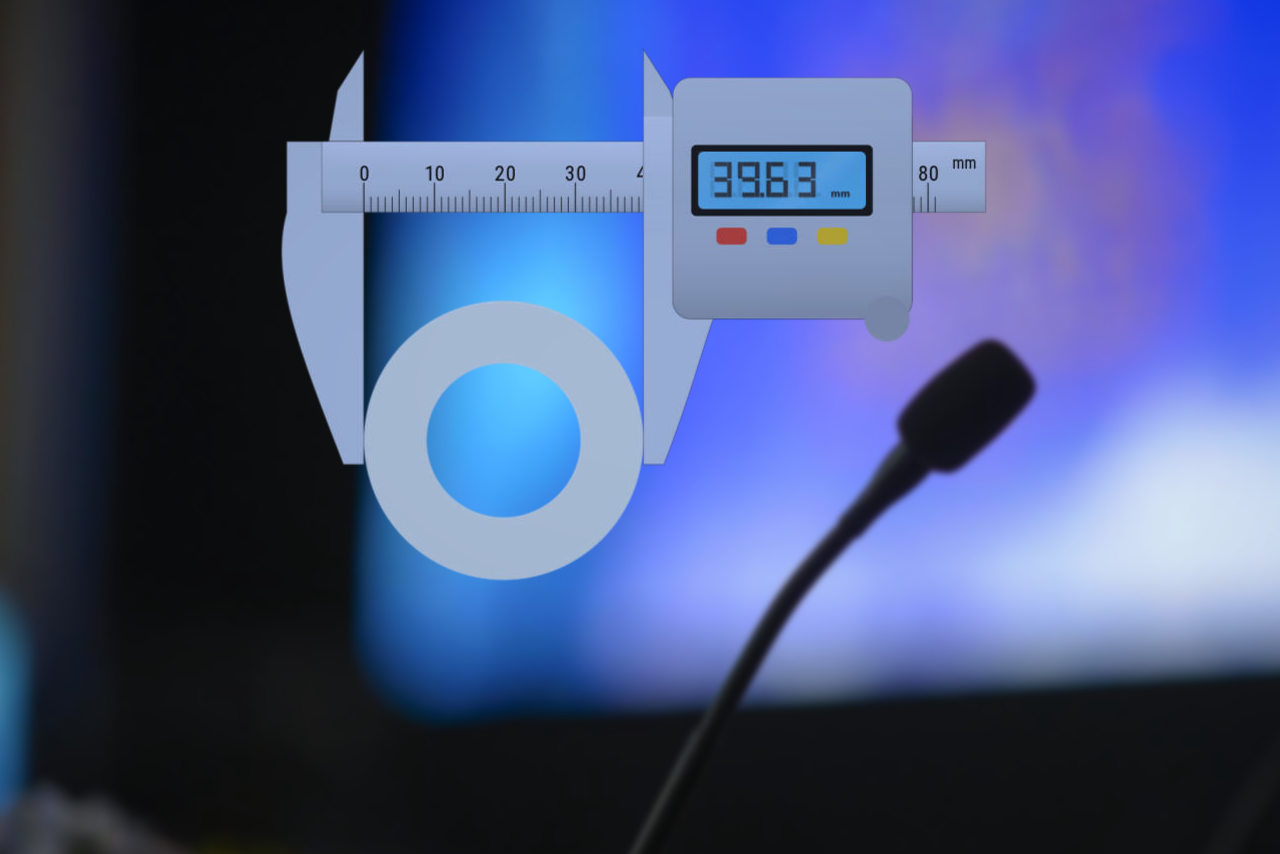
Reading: value=39.63 unit=mm
